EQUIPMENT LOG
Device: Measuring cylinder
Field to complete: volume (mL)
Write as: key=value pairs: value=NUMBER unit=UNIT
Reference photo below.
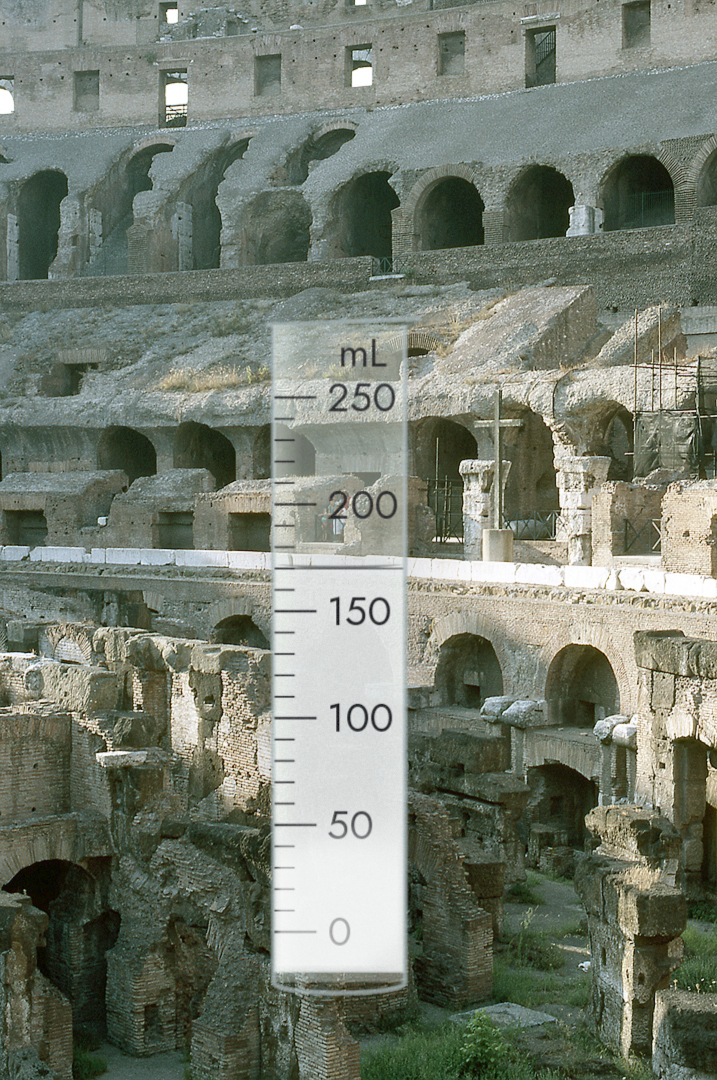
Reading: value=170 unit=mL
